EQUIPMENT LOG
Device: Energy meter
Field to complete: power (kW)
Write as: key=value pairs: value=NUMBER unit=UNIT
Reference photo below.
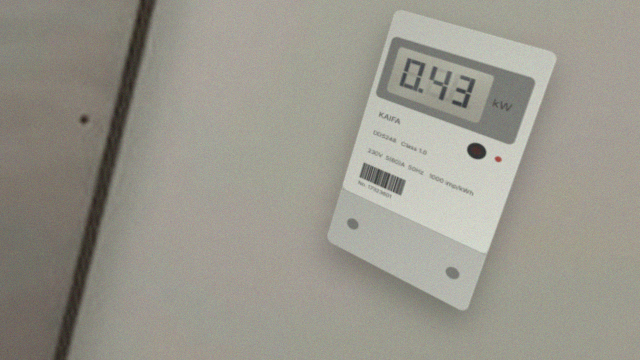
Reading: value=0.43 unit=kW
